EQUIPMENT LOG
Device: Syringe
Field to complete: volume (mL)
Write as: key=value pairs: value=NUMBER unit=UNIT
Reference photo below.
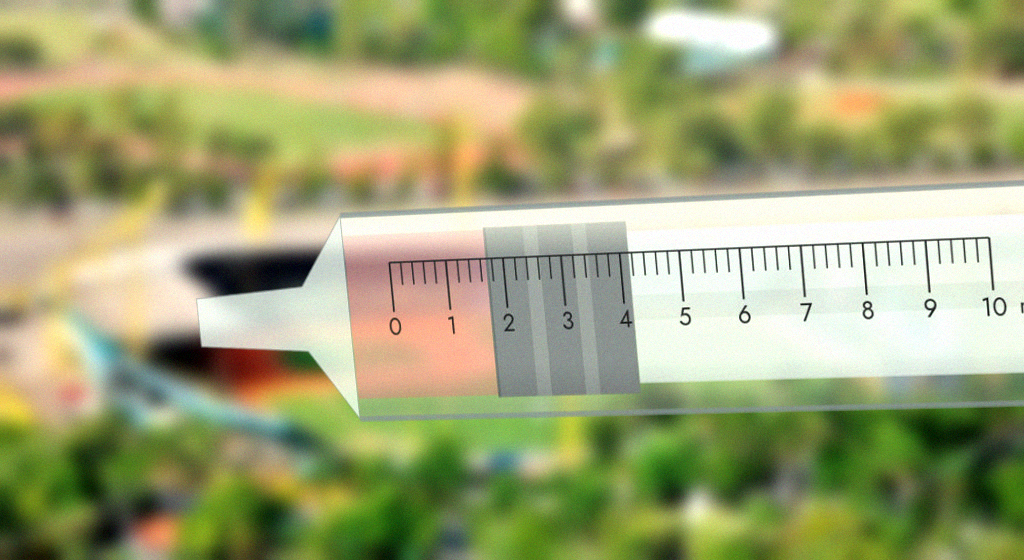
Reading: value=1.7 unit=mL
